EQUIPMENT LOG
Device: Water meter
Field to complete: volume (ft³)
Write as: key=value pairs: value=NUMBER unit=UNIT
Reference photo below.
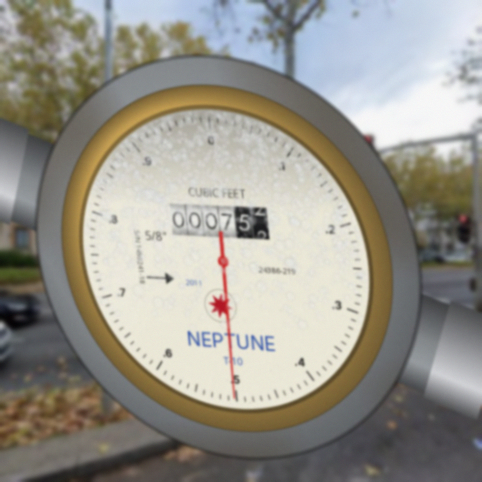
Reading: value=752.50 unit=ft³
